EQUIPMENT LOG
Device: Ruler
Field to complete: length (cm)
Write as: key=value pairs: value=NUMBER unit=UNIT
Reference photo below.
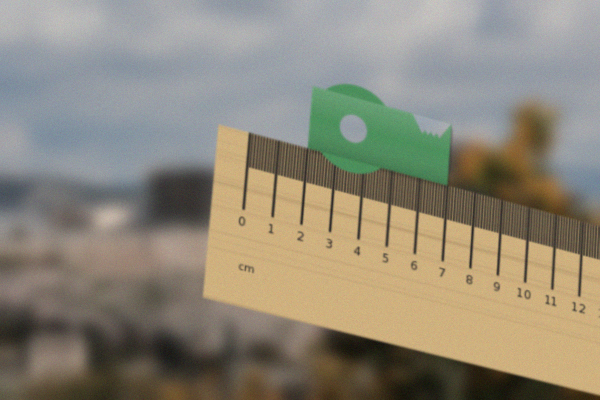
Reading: value=5 unit=cm
